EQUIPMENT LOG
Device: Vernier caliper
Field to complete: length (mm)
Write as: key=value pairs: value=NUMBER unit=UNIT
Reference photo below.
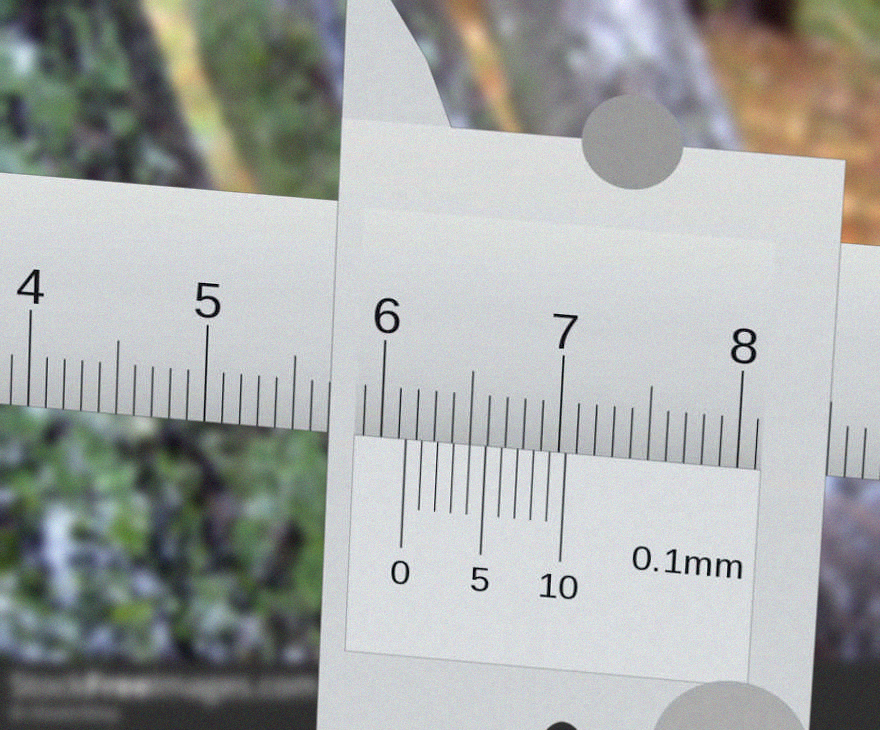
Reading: value=61.4 unit=mm
